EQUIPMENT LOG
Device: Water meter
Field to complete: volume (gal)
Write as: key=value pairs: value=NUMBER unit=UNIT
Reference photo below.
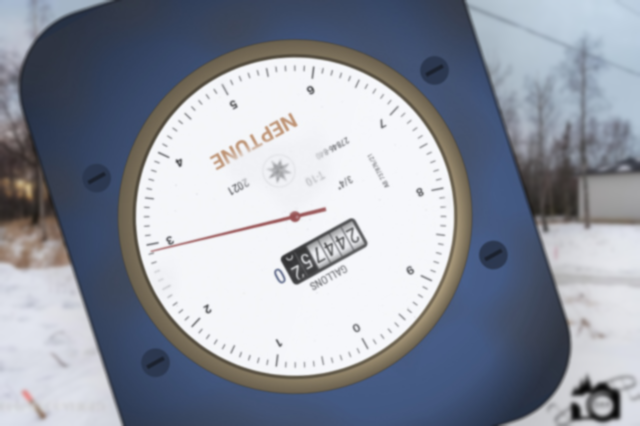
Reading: value=2447522.9 unit=gal
